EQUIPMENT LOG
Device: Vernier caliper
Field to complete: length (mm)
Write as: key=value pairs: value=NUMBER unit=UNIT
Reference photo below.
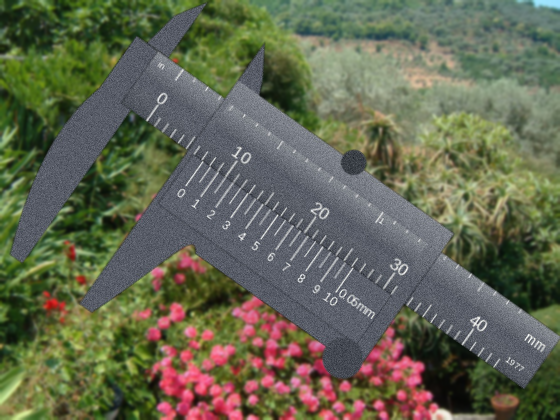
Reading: value=7.2 unit=mm
